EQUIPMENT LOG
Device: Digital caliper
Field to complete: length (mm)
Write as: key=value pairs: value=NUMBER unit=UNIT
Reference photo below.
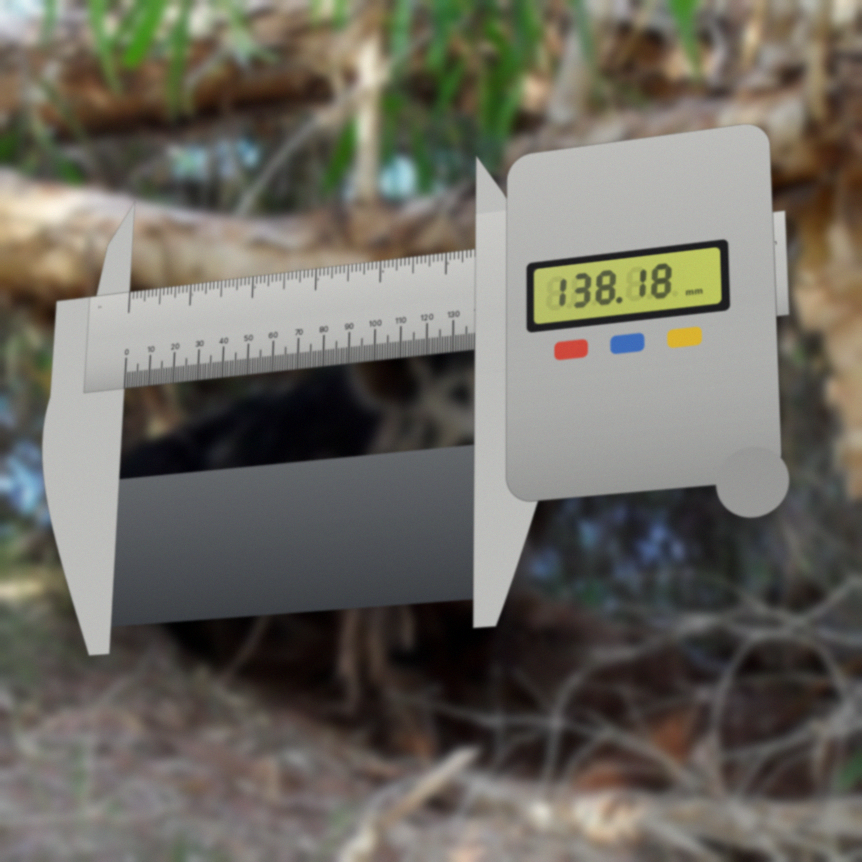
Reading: value=138.18 unit=mm
